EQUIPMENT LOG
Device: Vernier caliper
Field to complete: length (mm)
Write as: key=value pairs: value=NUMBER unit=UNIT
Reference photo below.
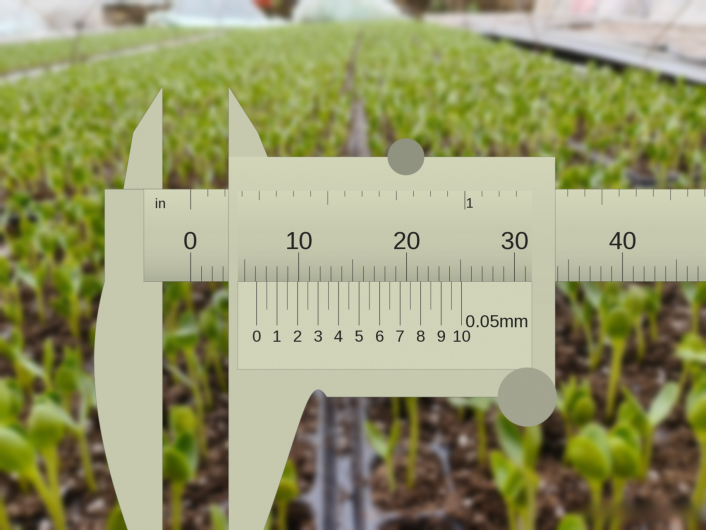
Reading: value=6.1 unit=mm
